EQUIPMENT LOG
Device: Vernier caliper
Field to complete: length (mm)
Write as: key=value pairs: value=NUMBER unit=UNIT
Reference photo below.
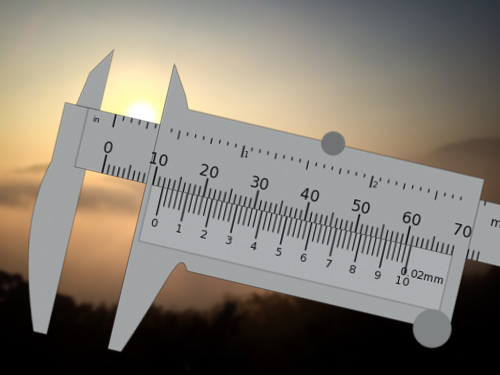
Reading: value=12.0 unit=mm
